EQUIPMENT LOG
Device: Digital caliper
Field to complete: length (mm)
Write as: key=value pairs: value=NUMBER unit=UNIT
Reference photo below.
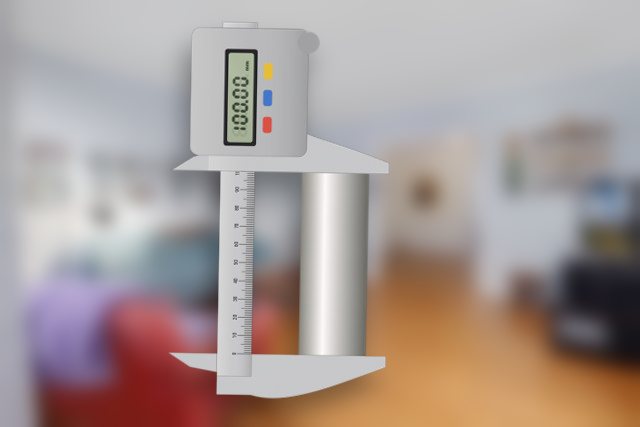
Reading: value=100.00 unit=mm
